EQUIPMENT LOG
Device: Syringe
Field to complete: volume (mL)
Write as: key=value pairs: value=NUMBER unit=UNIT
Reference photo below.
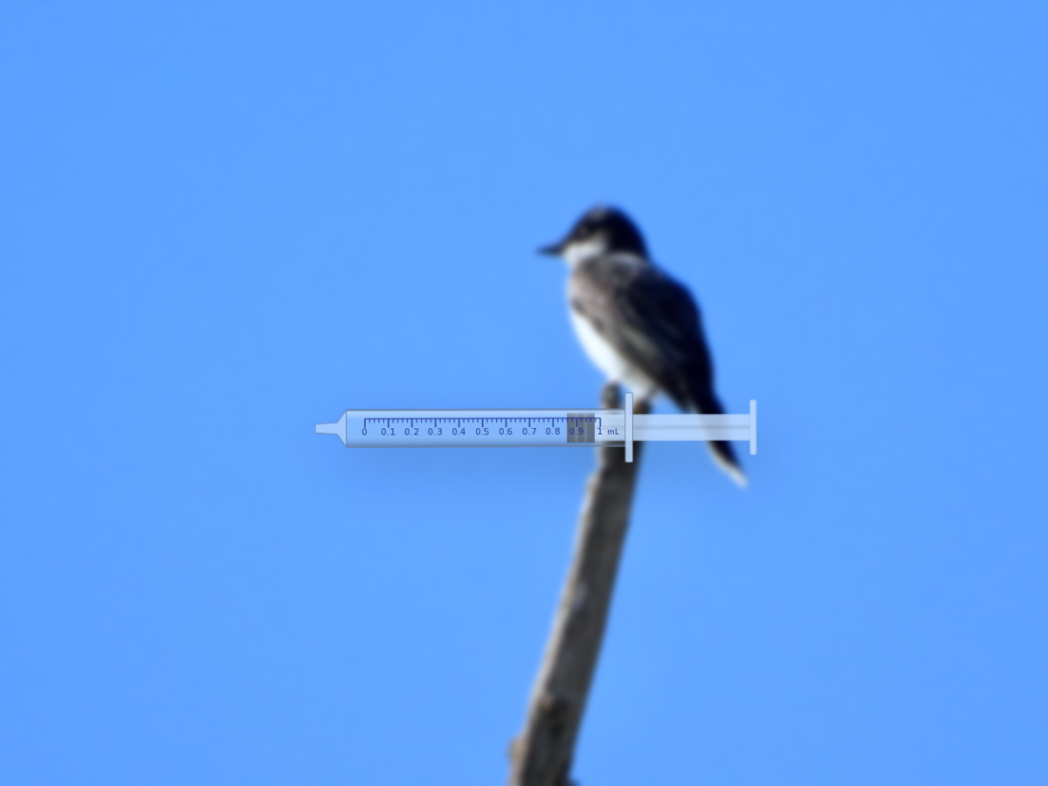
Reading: value=0.86 unit=mL
